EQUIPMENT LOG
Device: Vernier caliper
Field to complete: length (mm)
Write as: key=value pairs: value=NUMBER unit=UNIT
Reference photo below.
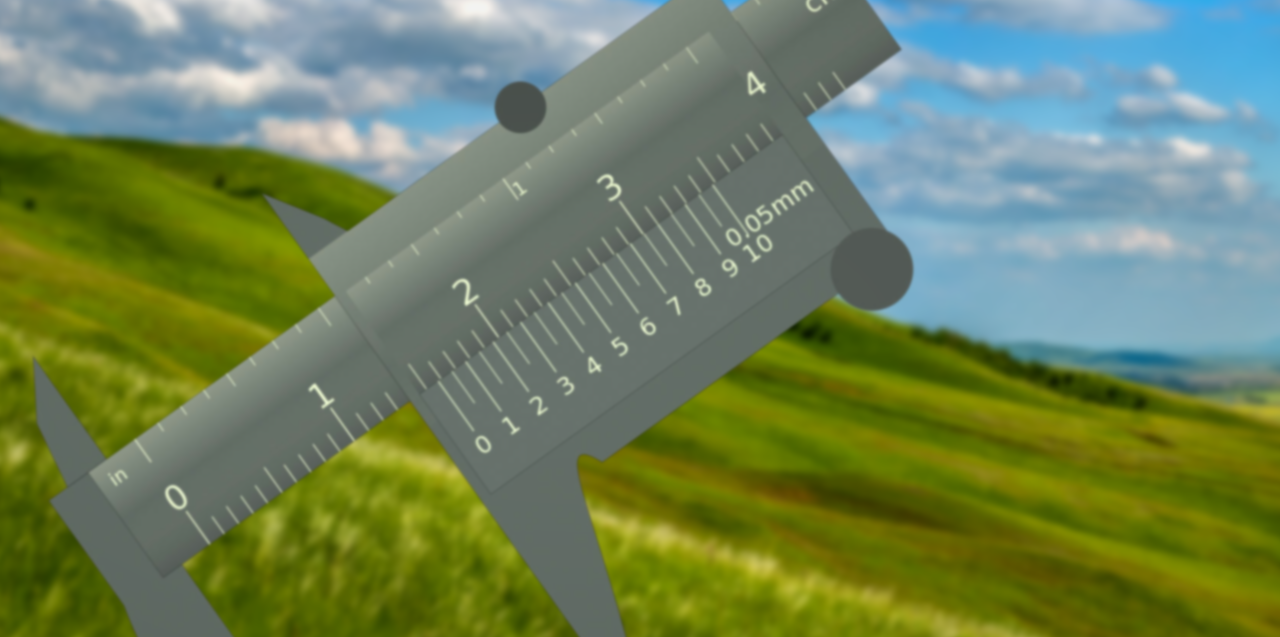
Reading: value=15.8 unit=mm
